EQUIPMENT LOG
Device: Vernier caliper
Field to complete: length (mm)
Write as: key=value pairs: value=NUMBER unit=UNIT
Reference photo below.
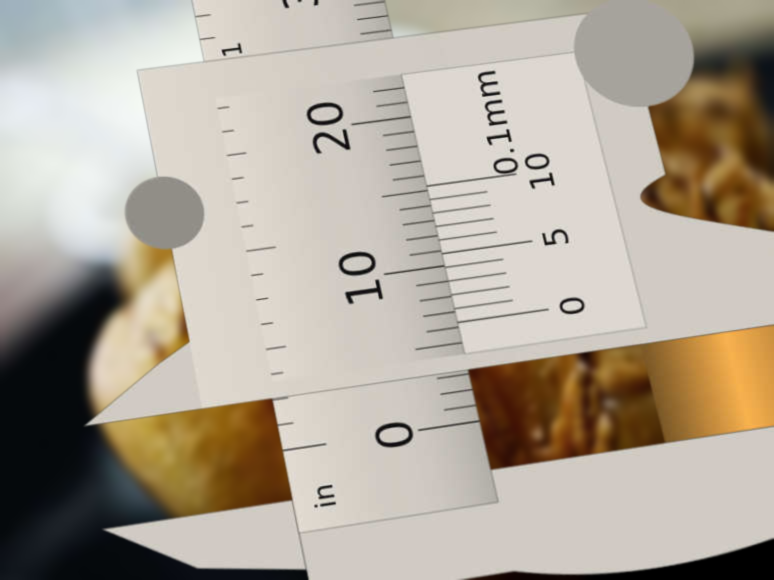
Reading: value=6.3 unit=mm
